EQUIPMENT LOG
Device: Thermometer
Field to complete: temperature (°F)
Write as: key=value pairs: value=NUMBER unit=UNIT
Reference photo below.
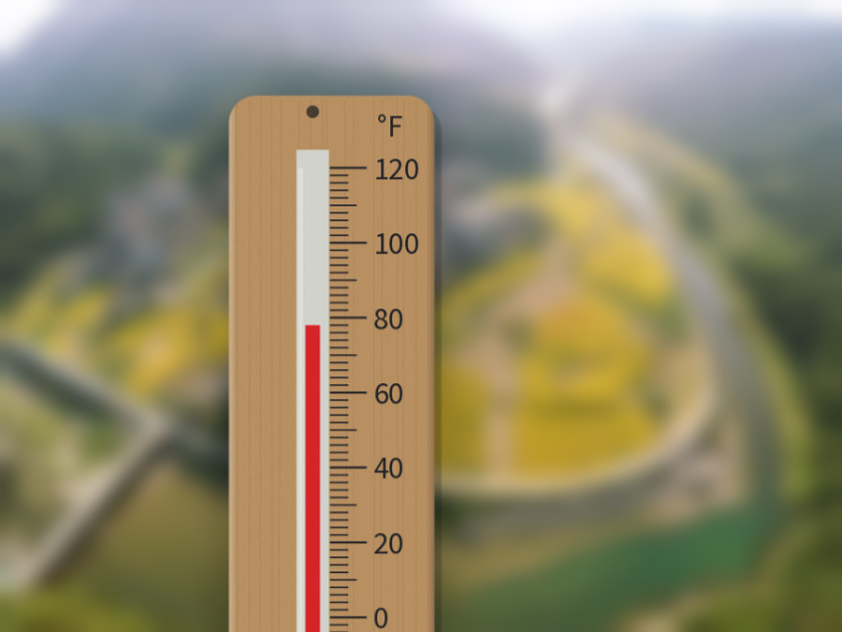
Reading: value=78 unit=°F
